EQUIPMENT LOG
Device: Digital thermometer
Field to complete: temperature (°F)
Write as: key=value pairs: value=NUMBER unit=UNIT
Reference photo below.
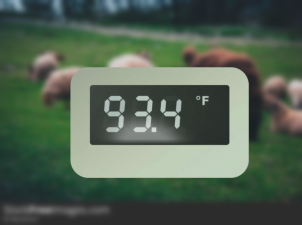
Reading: value=93.4 unit=°F
